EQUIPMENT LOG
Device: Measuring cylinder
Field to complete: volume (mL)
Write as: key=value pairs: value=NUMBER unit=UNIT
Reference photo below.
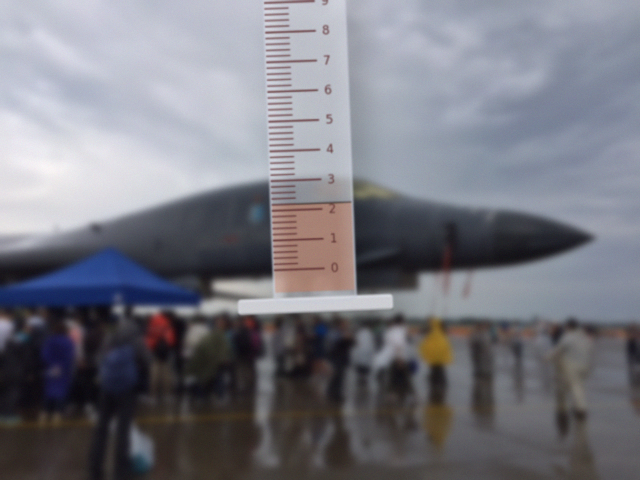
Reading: value=2.2 unit=mL
